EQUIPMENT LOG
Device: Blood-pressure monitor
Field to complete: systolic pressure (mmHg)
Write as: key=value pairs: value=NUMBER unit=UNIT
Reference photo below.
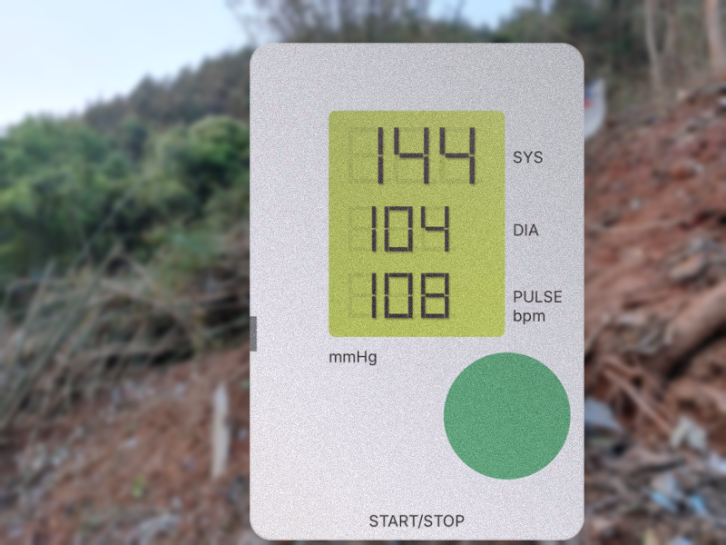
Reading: value=144 unit=mmHg
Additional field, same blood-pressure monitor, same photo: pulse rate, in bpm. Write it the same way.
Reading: value=108 unit=bpm
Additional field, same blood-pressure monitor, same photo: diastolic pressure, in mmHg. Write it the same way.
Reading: value=104 unit=mmHg
